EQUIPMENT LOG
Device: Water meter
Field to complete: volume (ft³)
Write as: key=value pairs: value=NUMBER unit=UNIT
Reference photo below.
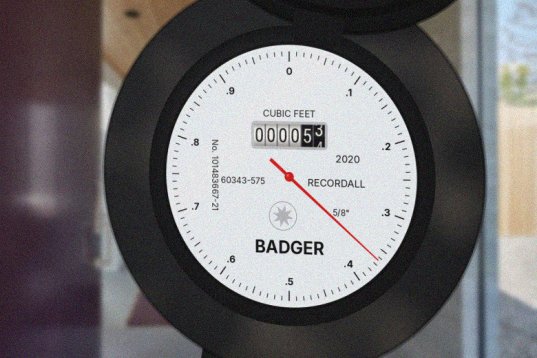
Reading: value=53.36 unit=ft³
